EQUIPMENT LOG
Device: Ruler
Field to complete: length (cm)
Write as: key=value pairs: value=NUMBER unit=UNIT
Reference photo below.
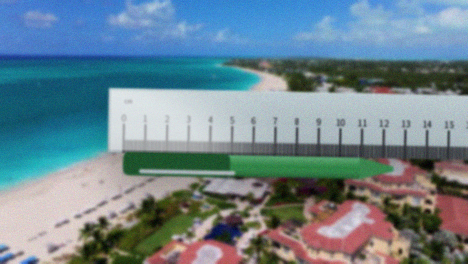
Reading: value=13 unit=cm
